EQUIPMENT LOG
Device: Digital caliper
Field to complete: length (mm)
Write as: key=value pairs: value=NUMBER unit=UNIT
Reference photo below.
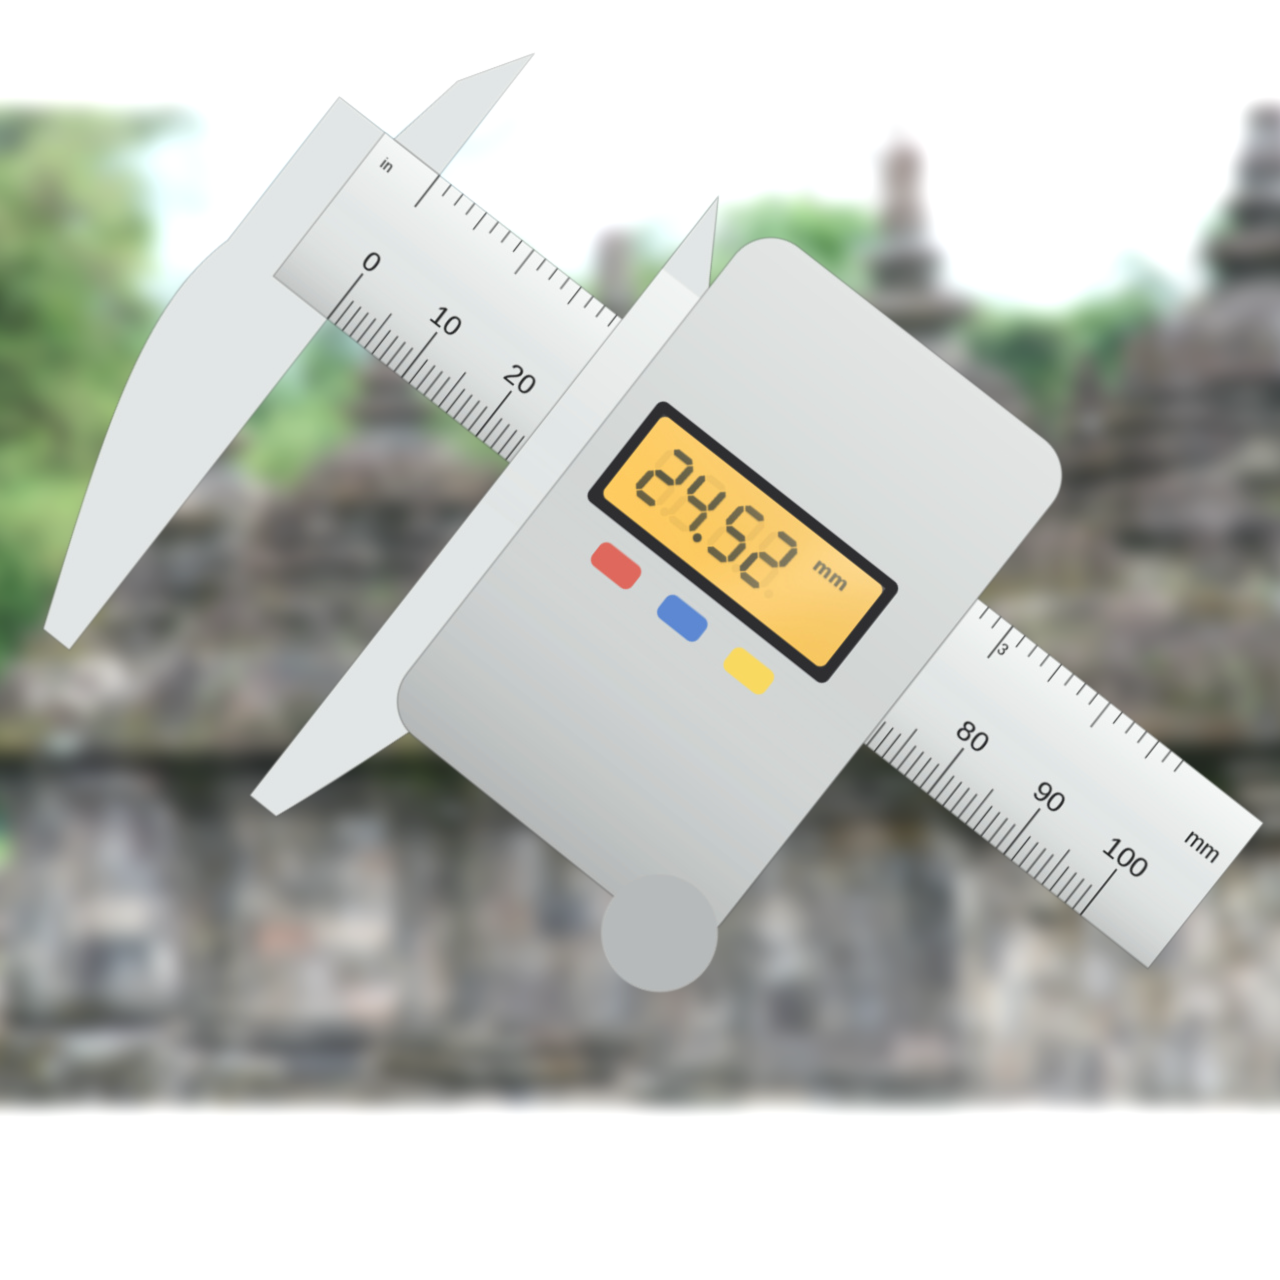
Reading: value=24.52 unit=mm
